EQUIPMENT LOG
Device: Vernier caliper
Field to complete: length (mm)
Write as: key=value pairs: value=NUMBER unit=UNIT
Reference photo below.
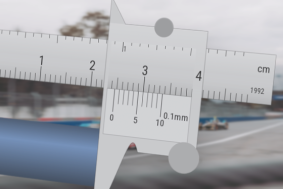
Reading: value=24.6 unit=mm
